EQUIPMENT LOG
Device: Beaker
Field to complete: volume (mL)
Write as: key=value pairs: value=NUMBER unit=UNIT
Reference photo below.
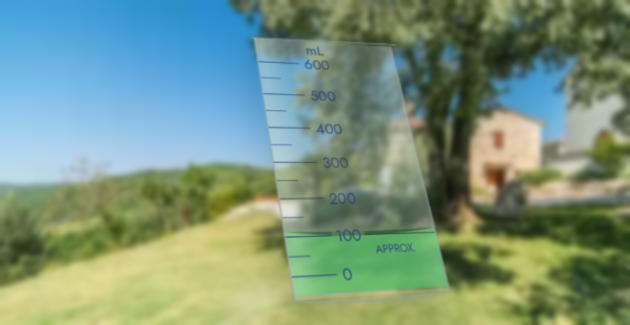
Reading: value=100 unit=mL
